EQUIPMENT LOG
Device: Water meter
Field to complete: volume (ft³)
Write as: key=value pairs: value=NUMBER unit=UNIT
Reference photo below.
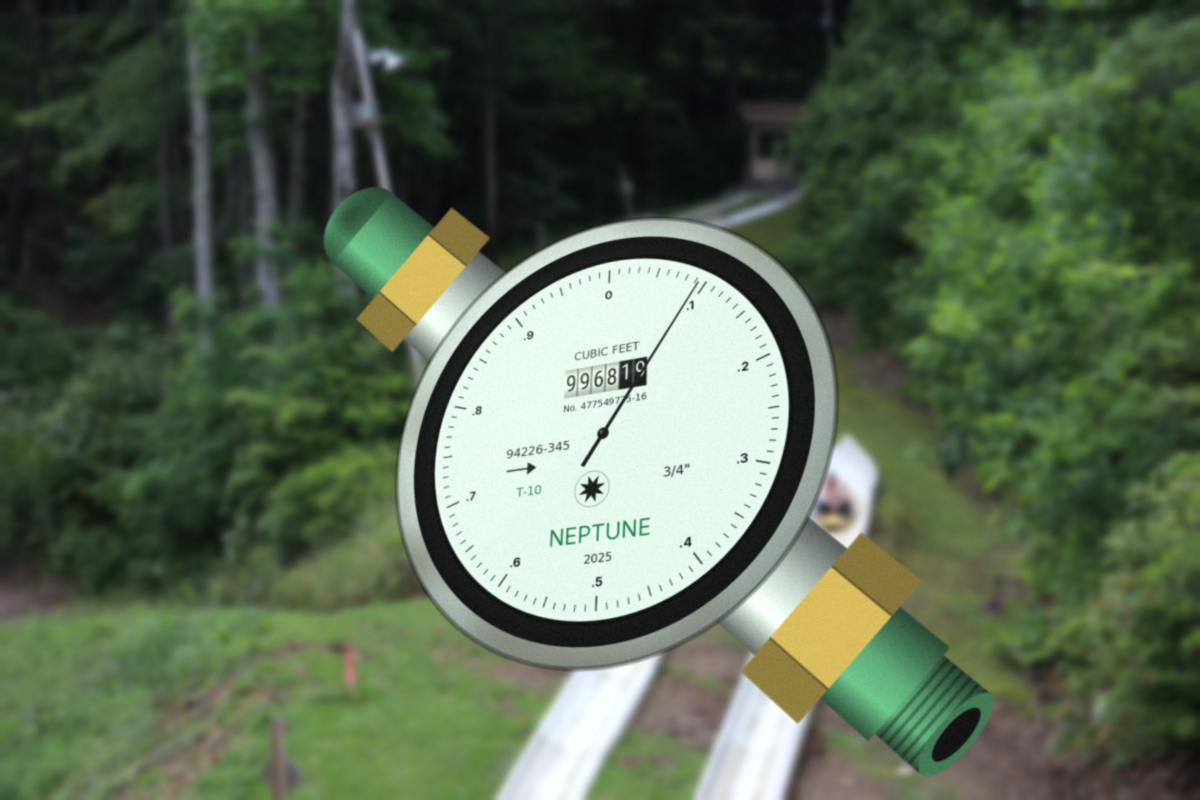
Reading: value=996819.09 unit=ft³
